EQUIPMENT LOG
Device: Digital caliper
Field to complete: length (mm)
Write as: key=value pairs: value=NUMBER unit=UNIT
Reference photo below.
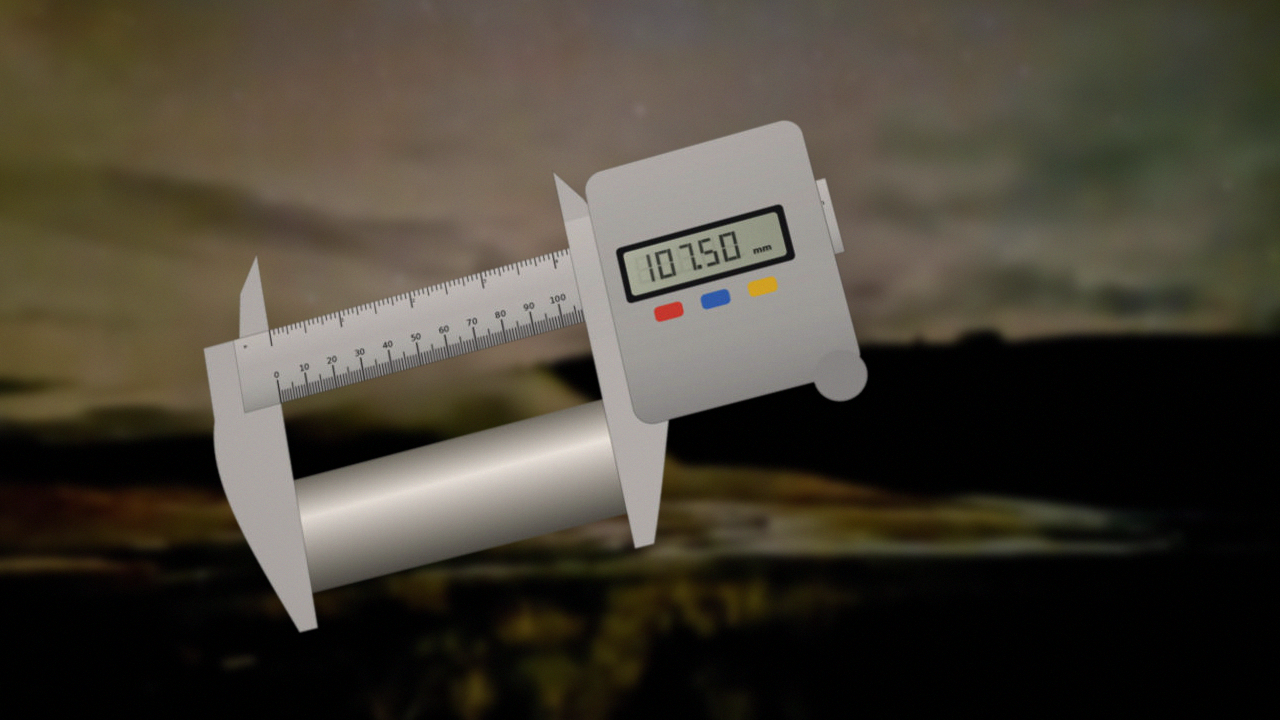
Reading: value=107.50 unit=mm
